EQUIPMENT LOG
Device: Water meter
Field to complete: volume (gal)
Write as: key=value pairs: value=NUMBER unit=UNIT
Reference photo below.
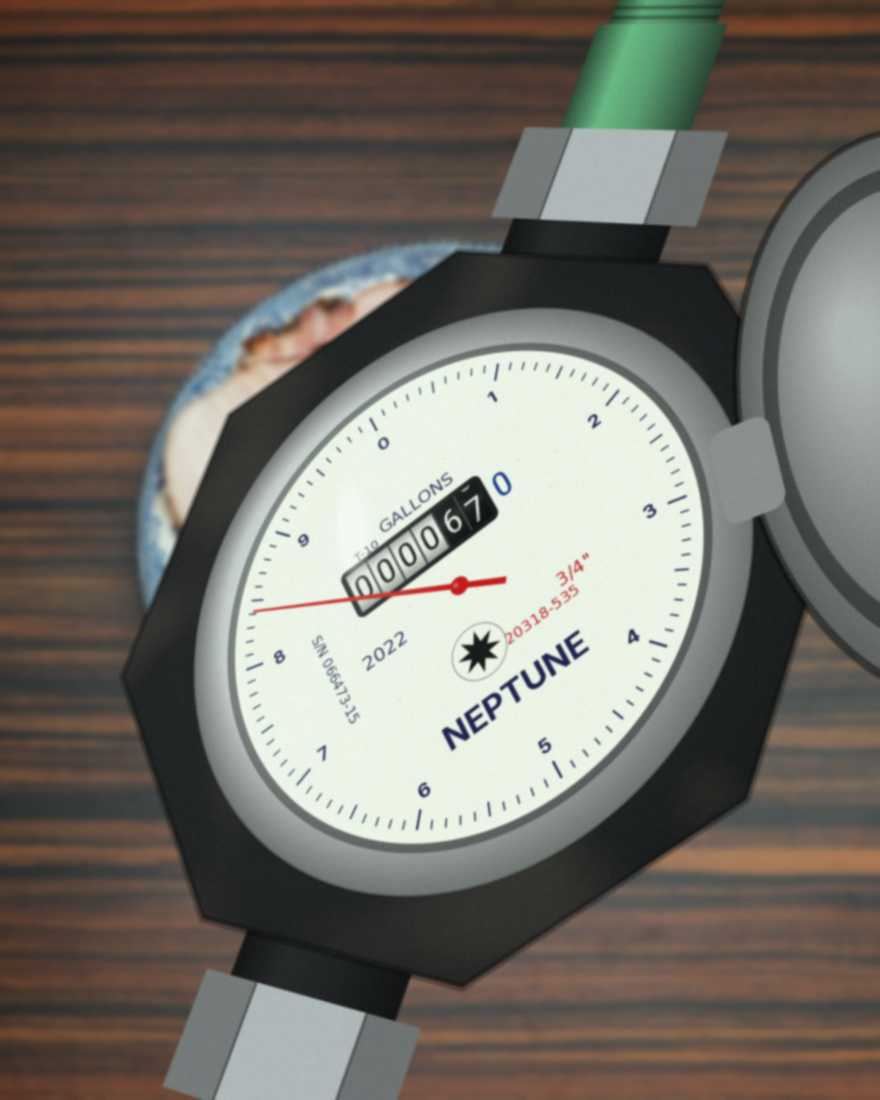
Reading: value=668.4 unit=gal
